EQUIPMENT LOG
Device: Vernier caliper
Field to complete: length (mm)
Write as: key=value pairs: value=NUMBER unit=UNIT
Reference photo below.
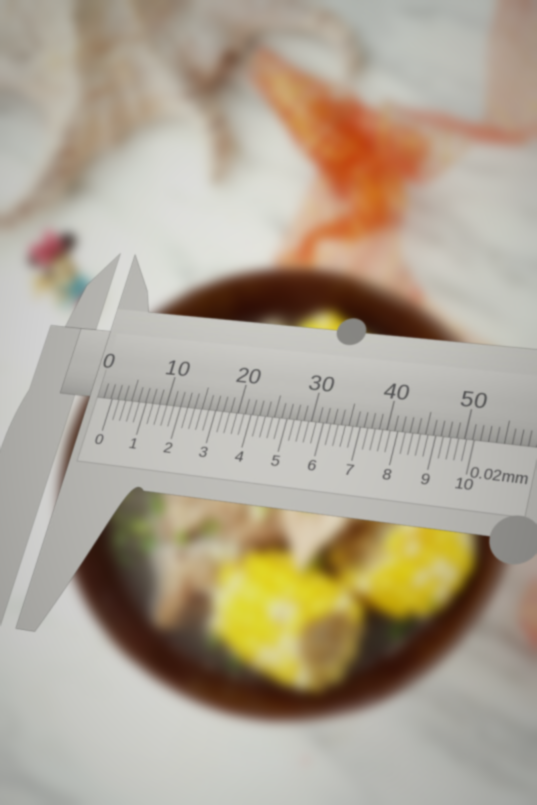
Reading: value=2.2 unit=mm
